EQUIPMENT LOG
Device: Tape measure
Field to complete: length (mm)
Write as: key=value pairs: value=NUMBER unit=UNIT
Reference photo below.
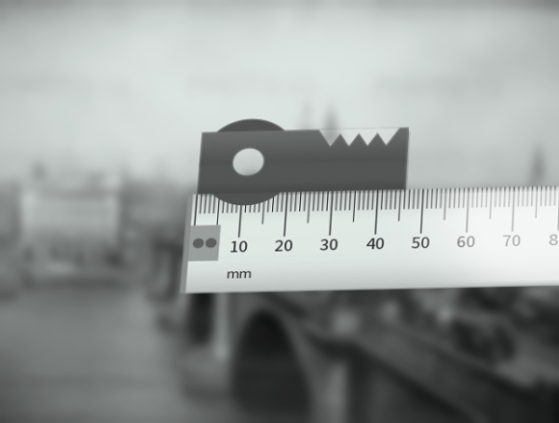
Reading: value=46 unit=mm
